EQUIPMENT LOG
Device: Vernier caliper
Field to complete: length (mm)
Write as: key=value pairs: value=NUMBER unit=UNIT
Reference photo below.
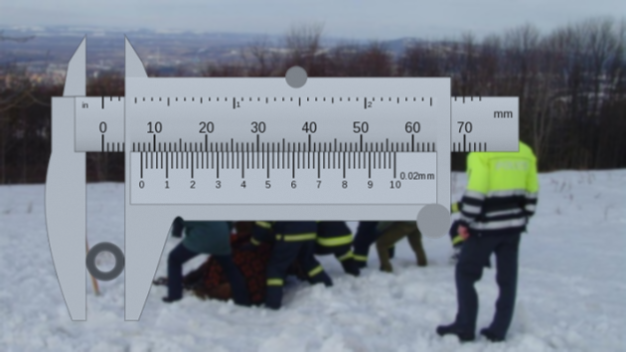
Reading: value=7.5 unit=mm
